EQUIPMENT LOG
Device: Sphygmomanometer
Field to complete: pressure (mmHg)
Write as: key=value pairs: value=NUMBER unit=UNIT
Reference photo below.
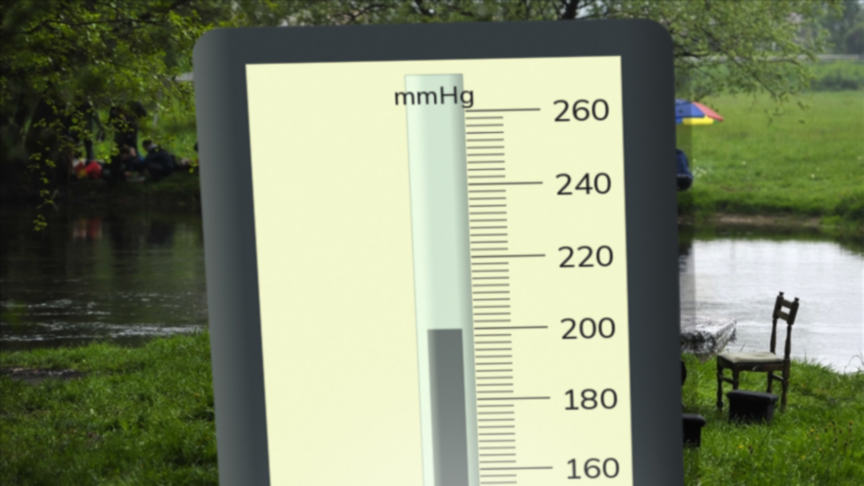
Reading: value=200 unit=mmHg
